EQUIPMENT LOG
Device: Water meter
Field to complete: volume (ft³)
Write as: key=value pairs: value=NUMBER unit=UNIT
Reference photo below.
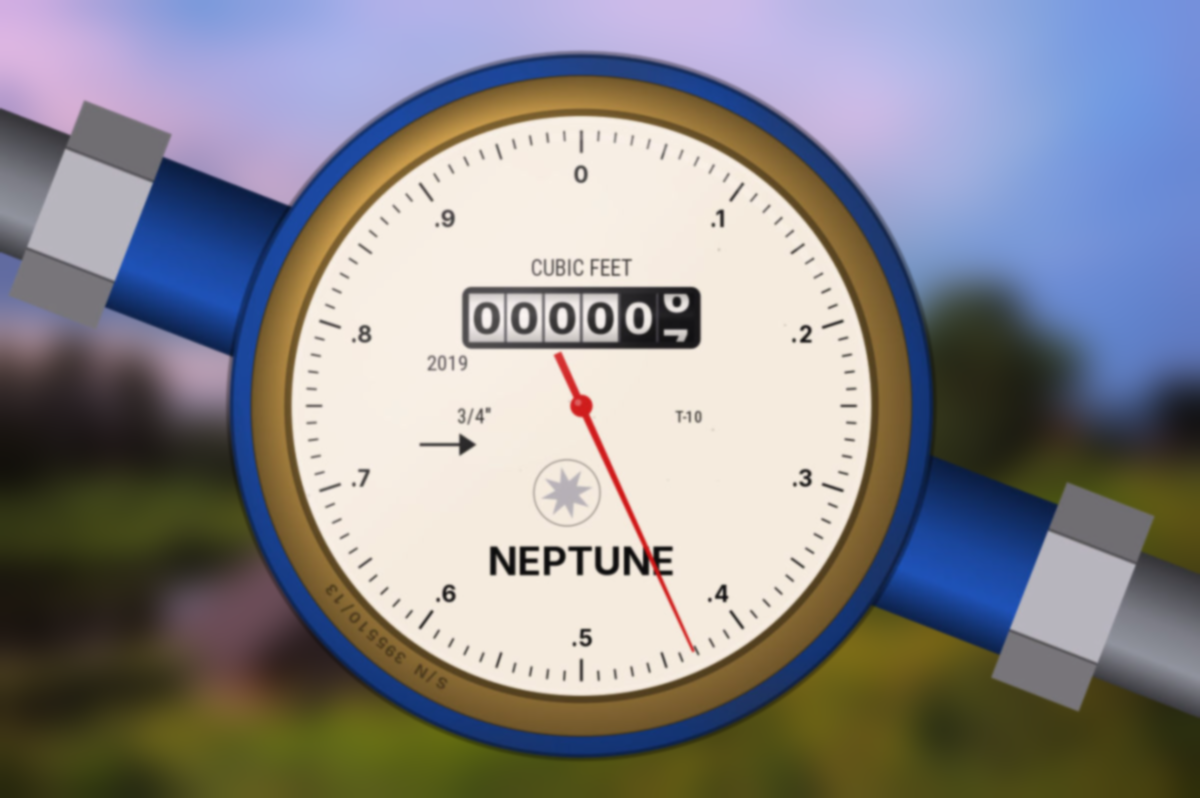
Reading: value=6.43 unit=ft³
